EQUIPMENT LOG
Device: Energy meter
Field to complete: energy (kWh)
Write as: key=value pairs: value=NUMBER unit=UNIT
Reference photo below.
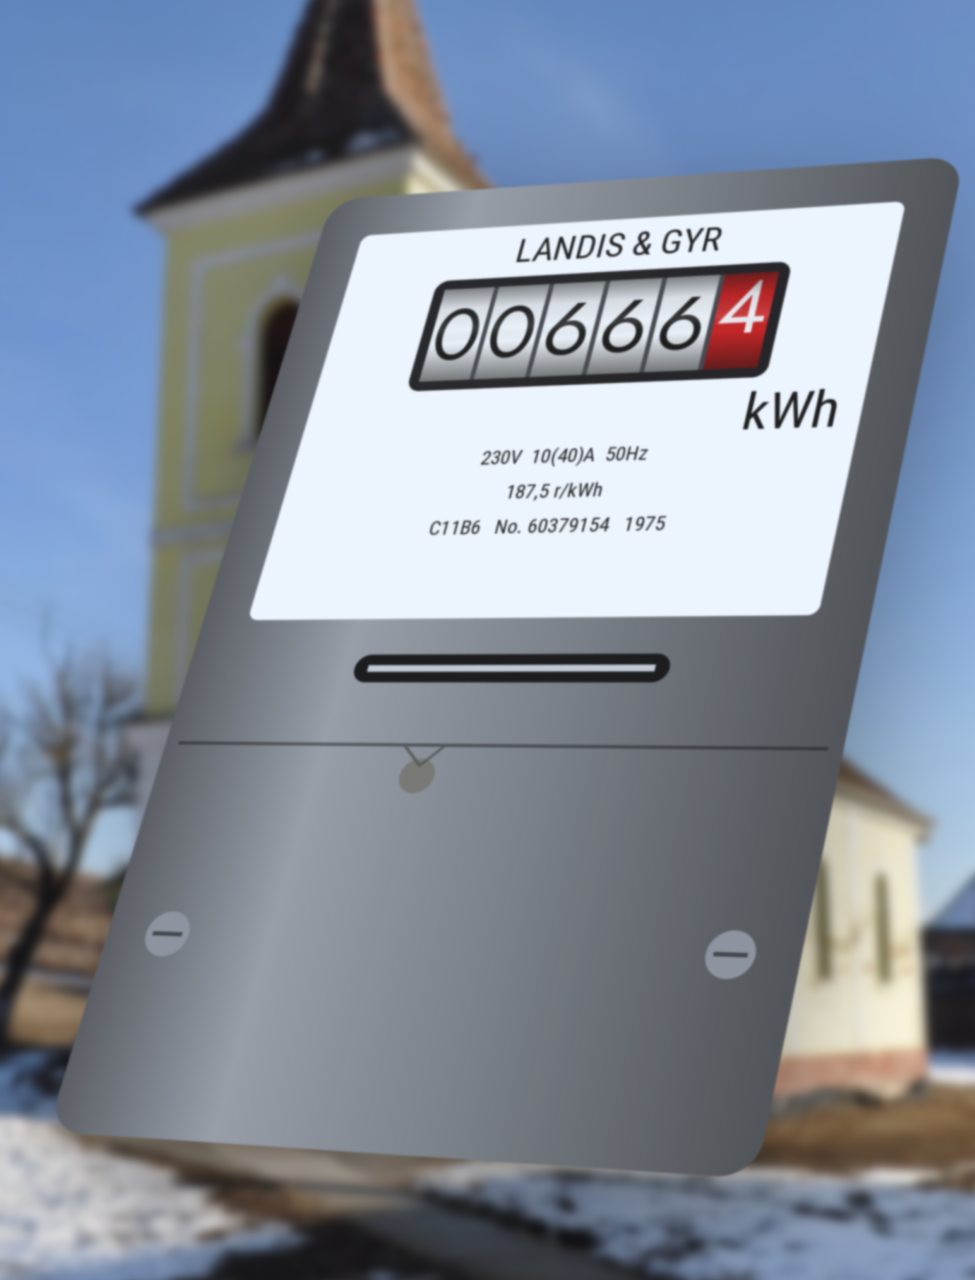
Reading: value=666.4 unit=kWh
